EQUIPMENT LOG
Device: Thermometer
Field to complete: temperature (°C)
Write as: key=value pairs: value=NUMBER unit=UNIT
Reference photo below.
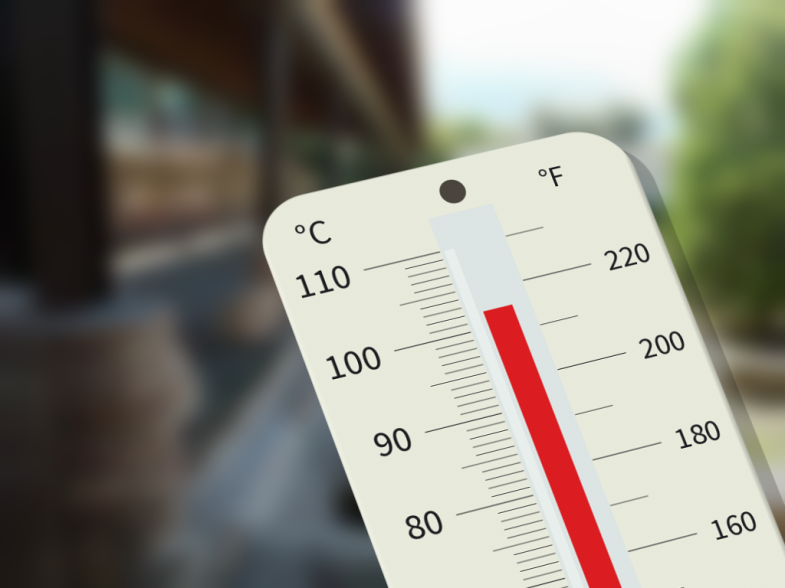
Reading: value=102 unit=°C
